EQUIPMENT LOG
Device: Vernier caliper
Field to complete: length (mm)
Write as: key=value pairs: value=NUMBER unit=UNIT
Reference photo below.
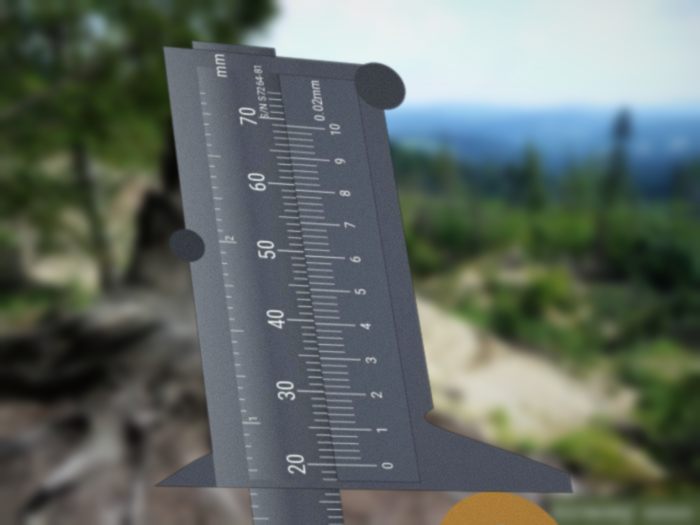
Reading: value=20.0 unit=mm
